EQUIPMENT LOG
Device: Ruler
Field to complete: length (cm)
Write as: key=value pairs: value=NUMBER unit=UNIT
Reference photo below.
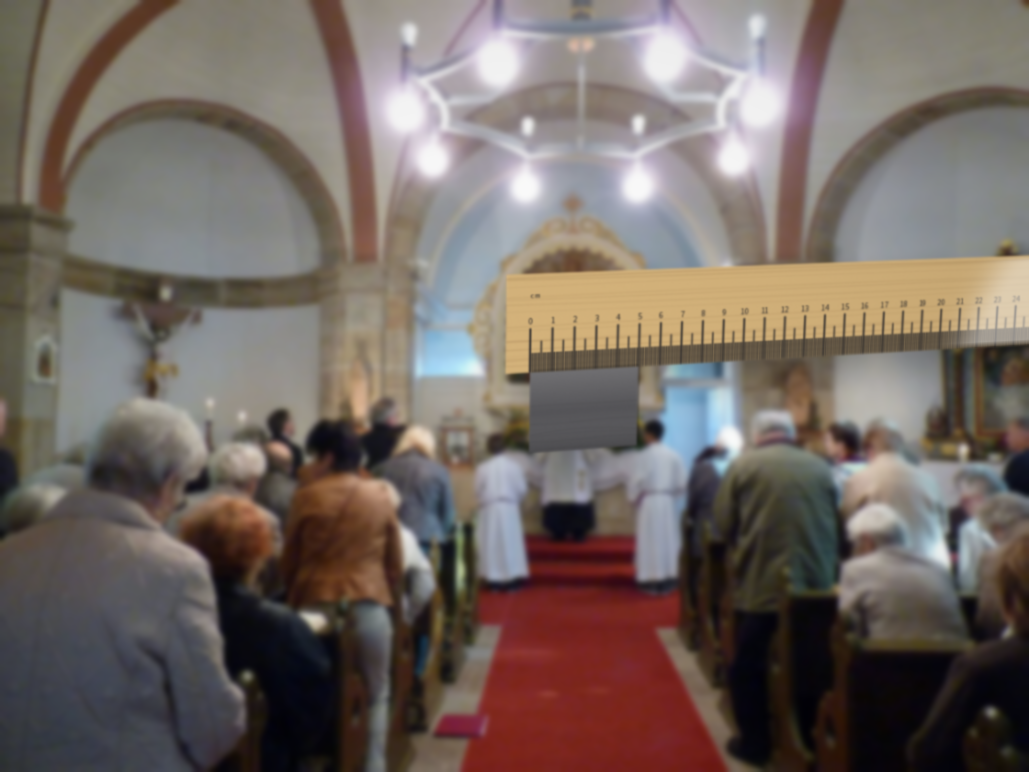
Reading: value=5 unit=cm
